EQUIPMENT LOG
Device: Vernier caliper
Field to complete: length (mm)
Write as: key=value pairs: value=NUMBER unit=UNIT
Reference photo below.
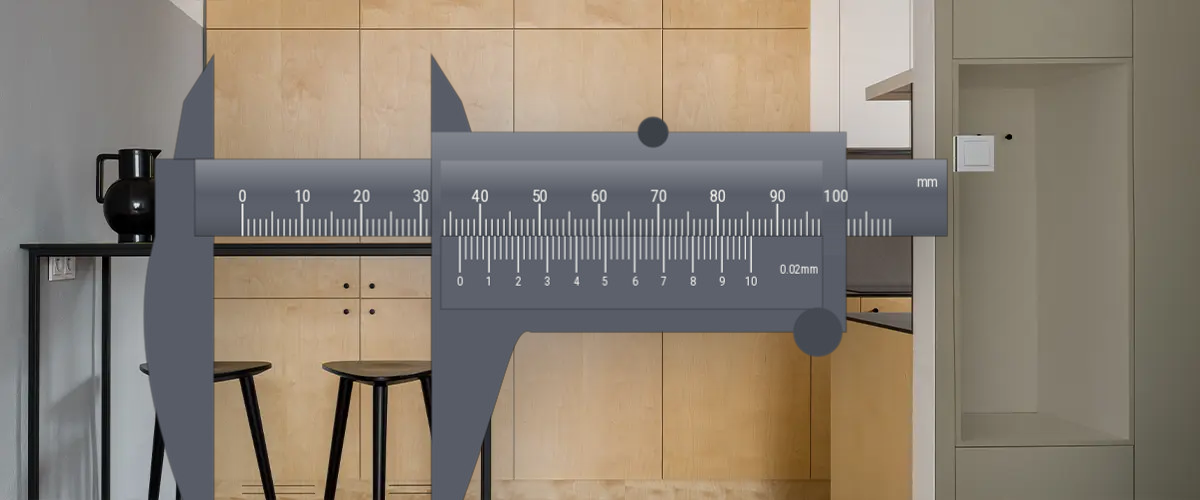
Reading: value=36.6 unit=mm
